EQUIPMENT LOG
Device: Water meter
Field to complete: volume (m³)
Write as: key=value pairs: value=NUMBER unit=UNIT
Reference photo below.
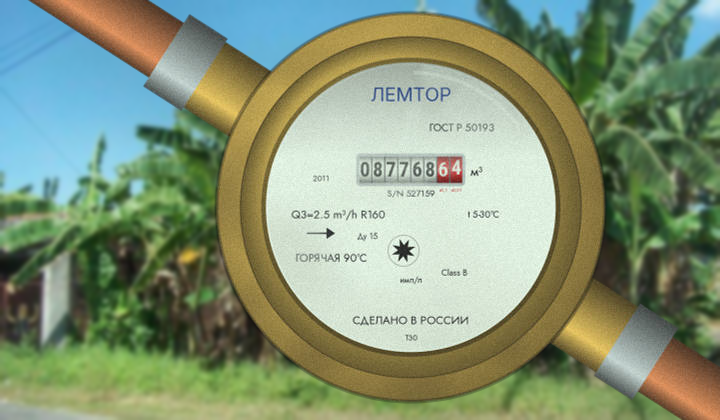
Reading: value=87768.64 unit=m³
